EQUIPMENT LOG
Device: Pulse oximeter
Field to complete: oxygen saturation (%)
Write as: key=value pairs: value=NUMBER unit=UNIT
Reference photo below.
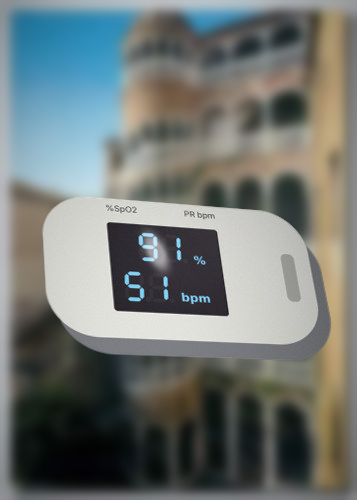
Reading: value=91 unit=%
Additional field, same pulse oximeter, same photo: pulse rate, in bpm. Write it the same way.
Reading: value=51 unit=bpm
